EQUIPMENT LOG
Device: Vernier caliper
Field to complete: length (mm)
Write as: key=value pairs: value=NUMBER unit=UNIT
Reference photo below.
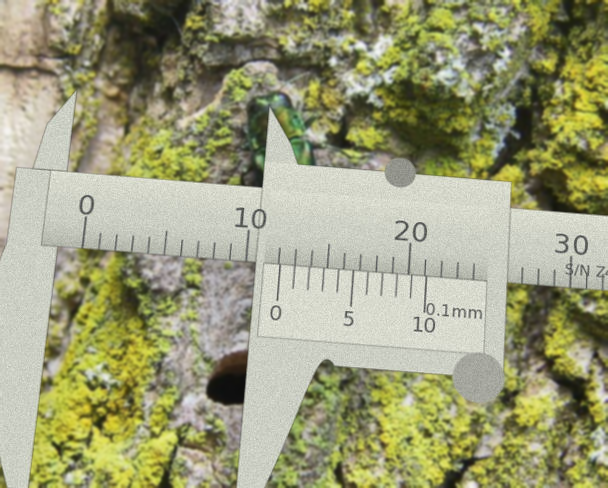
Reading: value=12.1 unit=mm
